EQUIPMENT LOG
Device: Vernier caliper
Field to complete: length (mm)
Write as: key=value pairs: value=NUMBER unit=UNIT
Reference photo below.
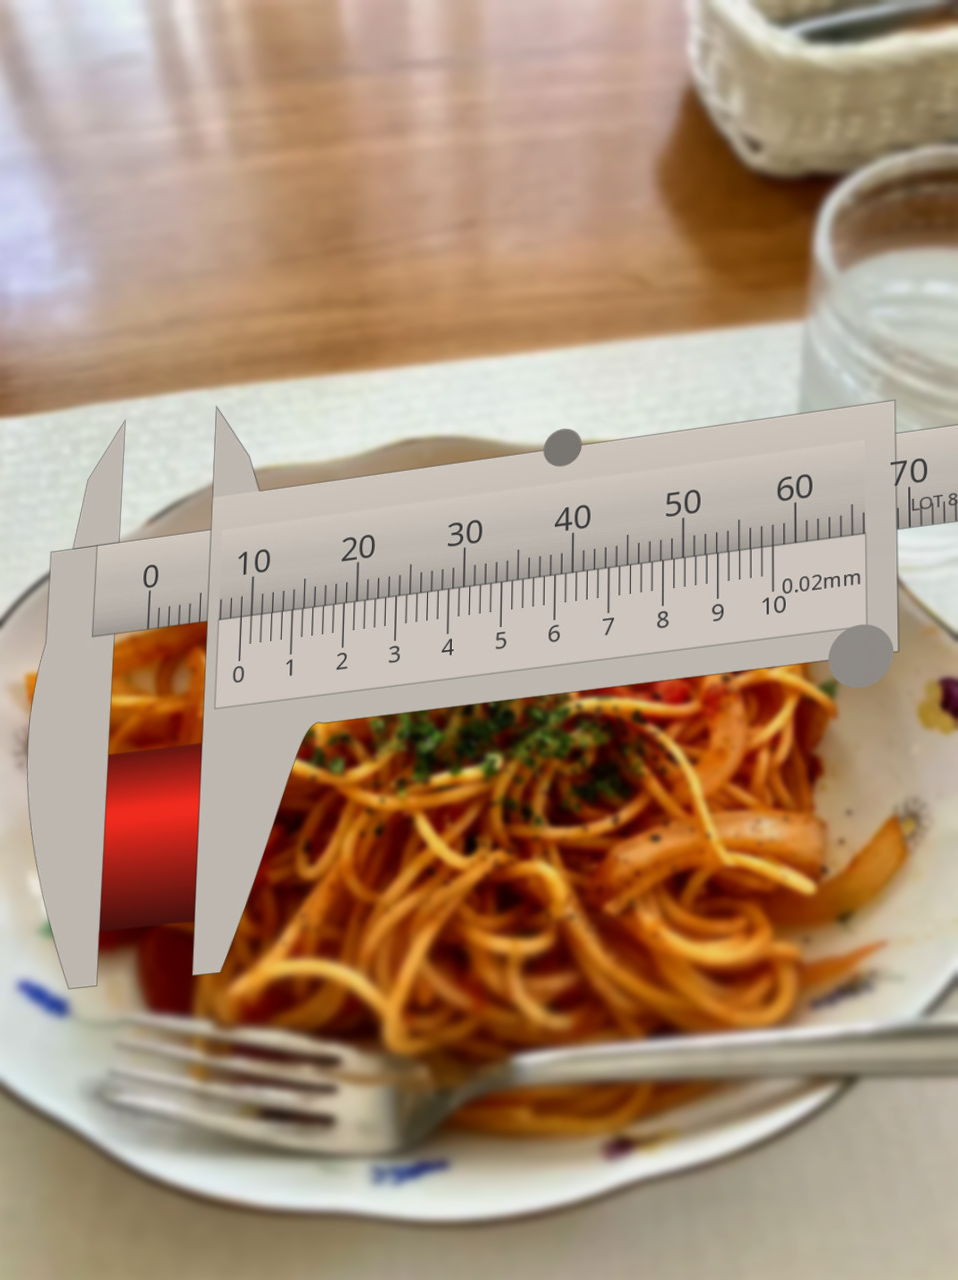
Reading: value=9.0 unit=mm
